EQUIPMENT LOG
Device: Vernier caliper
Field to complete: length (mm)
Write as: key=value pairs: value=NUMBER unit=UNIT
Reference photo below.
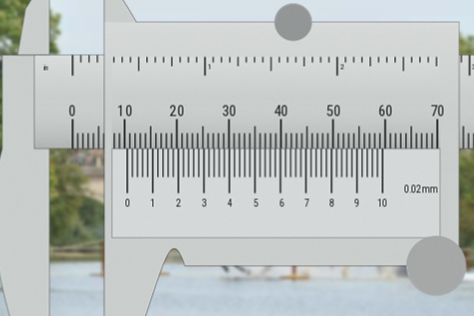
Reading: value=10.5 unit=mm
